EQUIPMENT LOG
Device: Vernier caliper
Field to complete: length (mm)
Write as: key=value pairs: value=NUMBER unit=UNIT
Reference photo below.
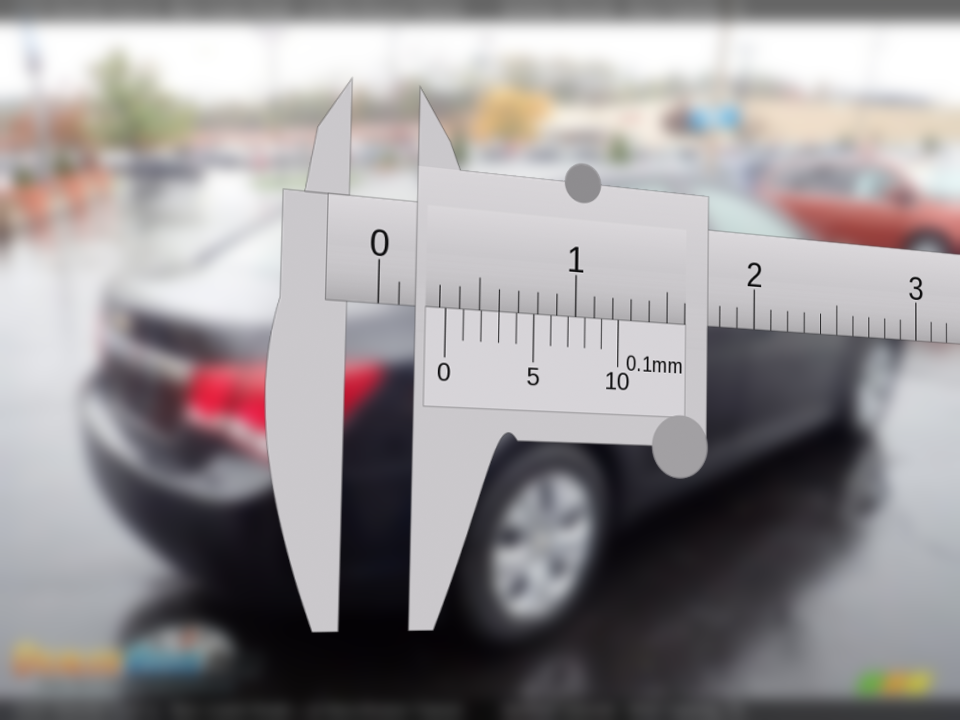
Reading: value=3.3 unit=mm
